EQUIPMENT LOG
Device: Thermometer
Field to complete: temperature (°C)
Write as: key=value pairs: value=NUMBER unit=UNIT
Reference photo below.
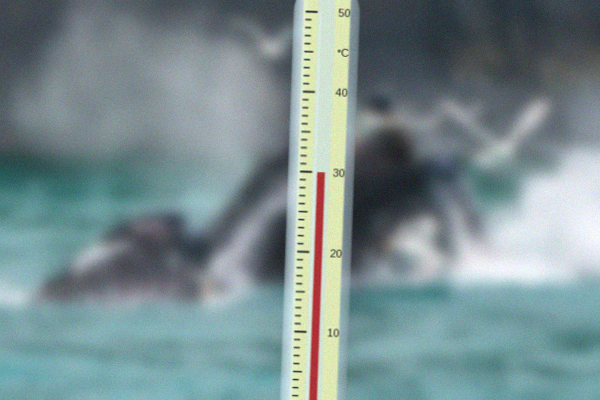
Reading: value=30 unit=°C
